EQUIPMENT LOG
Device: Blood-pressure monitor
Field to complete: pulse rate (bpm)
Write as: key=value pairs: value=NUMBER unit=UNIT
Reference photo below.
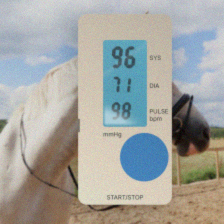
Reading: value=98 unit=bpm
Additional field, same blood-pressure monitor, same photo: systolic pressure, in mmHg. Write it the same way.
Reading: value=96 unit=mmHg
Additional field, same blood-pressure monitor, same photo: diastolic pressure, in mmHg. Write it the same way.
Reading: value=71 unit=mmHg
